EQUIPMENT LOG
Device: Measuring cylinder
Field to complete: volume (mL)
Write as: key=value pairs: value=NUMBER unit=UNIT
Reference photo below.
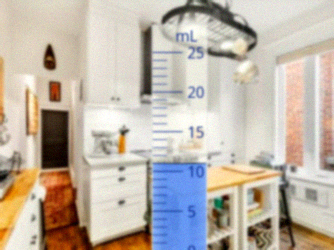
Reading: value=11 unit=mL
